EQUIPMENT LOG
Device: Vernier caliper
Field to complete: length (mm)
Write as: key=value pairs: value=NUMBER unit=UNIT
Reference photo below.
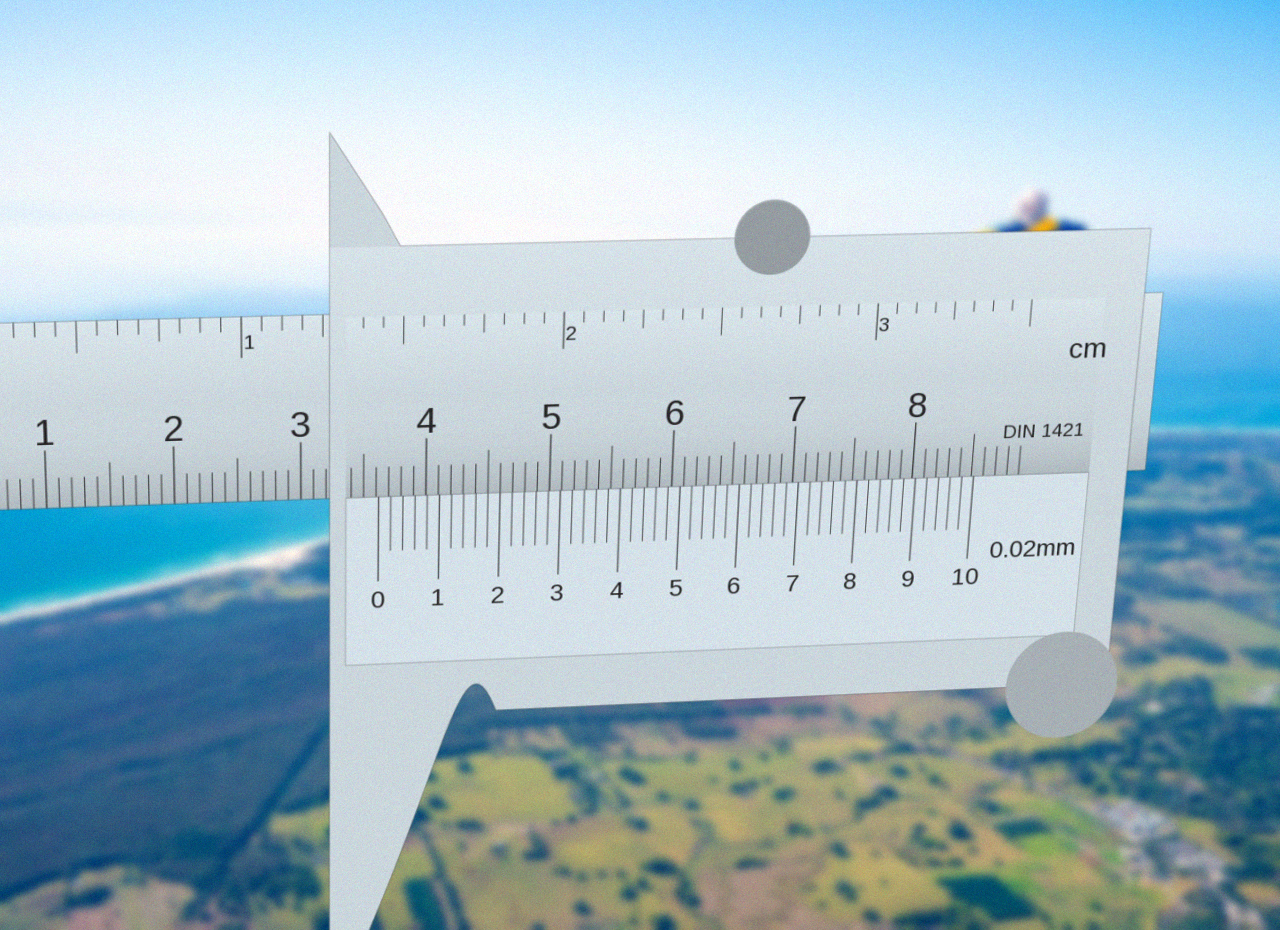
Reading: value=36.2 unit=mm
